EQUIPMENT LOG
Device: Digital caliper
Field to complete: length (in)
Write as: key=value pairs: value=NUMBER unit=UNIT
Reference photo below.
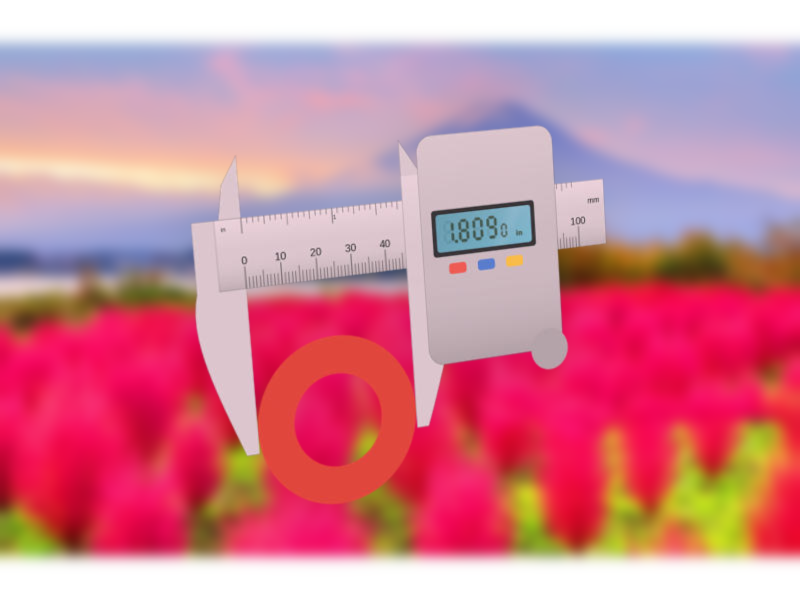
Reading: value=1.8090 unit=in
